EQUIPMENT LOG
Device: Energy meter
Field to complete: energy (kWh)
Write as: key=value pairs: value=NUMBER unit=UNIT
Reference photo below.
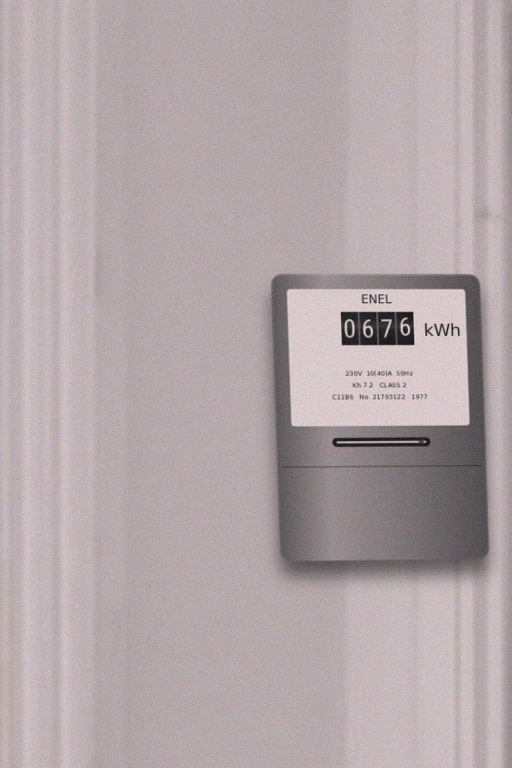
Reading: value=676 unit=kWh
